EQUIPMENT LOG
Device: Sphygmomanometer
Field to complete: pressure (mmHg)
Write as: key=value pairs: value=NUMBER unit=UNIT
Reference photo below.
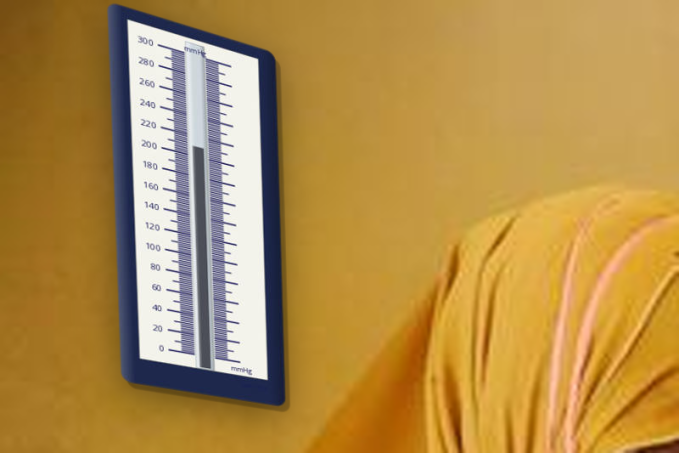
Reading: value=210 unit=mmHg
